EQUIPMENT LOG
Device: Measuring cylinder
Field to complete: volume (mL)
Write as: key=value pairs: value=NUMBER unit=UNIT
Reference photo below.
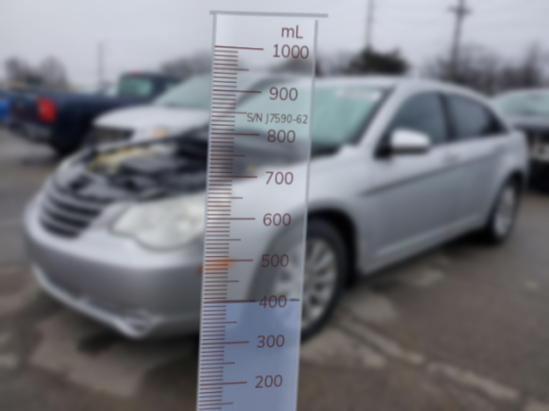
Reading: value=400 unit=mL
